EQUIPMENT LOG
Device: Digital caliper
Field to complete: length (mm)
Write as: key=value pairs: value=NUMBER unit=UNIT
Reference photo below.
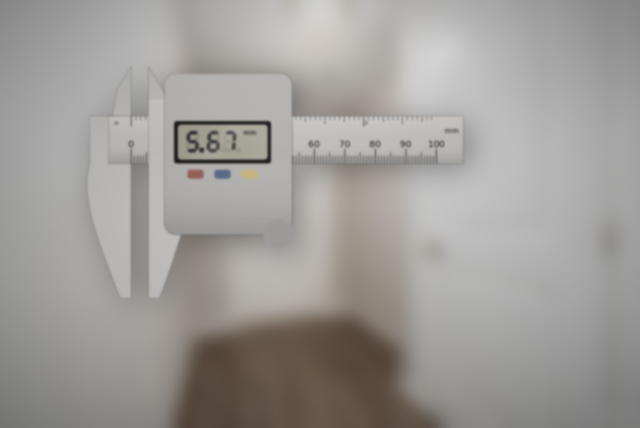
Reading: value=5.67 unit=mm
